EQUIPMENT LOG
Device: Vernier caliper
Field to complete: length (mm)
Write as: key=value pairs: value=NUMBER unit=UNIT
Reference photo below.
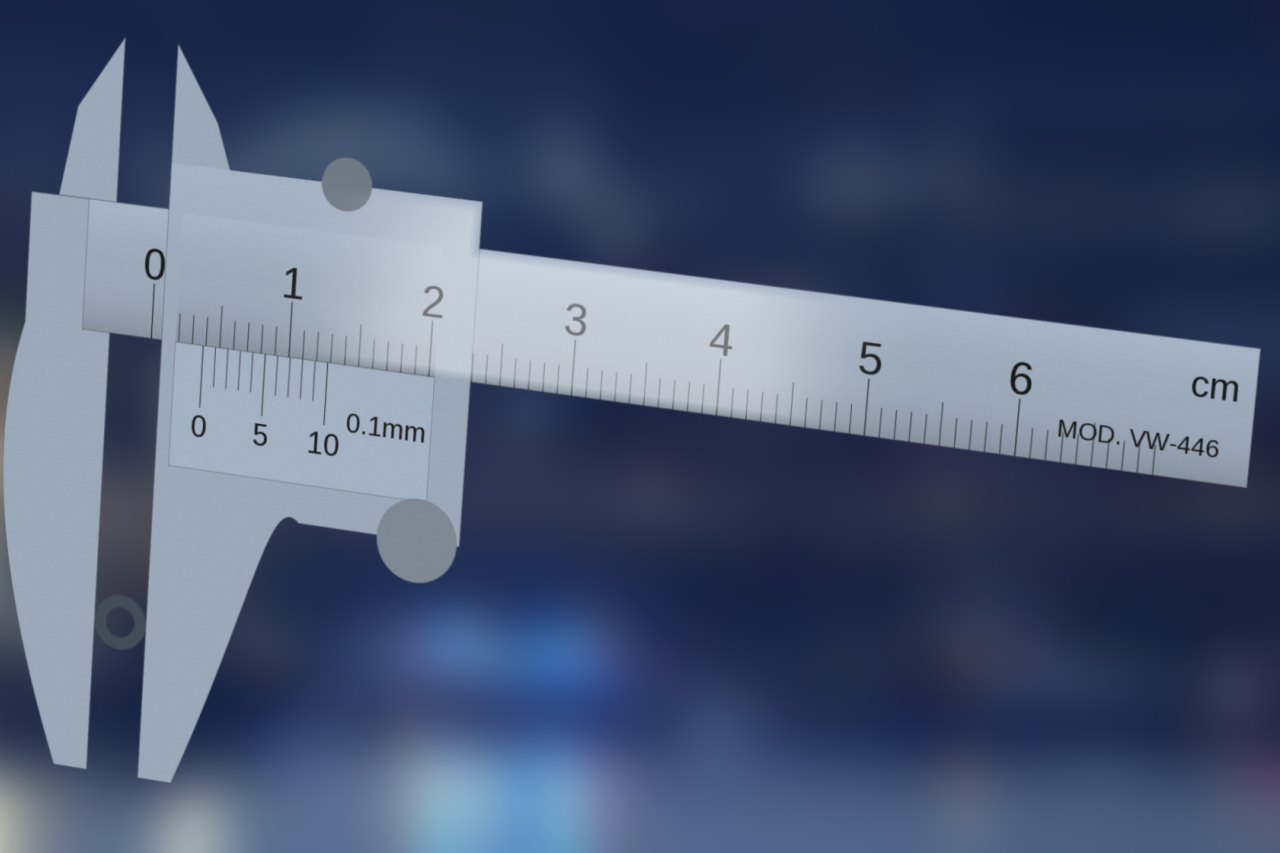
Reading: value=3.8 unit=mm
